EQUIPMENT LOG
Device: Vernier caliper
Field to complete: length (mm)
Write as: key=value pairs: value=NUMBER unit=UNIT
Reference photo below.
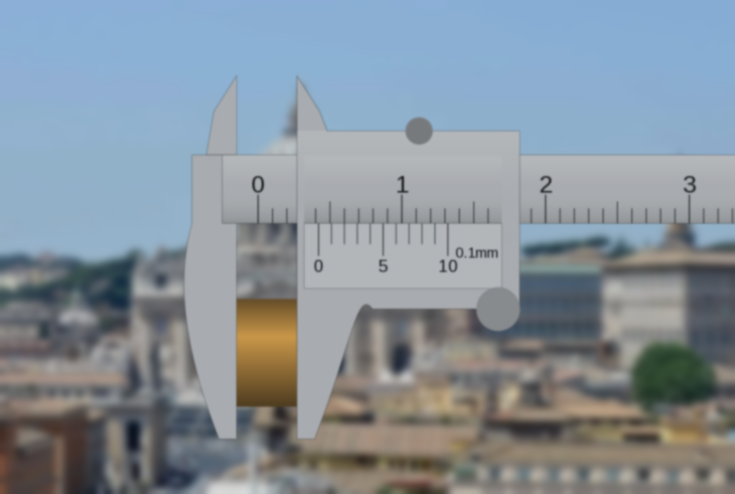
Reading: value=4.2 unit=mm
